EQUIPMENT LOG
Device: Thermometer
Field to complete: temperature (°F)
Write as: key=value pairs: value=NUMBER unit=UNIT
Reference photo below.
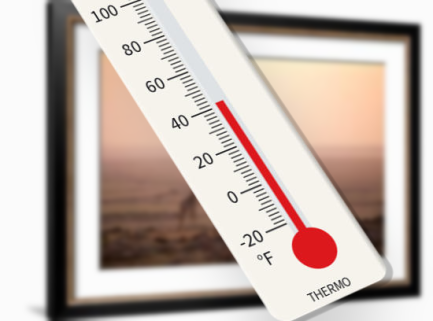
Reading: value=42 unit=°F
